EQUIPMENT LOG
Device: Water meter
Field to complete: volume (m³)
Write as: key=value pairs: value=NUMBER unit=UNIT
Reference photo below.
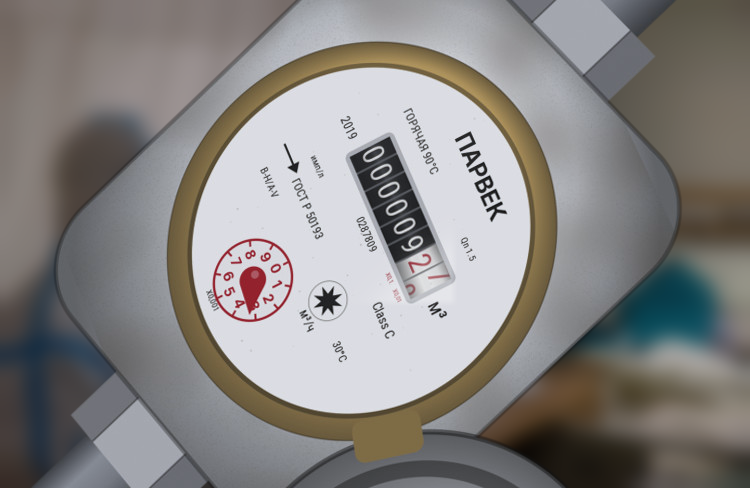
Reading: value=9.273 unit=m³
